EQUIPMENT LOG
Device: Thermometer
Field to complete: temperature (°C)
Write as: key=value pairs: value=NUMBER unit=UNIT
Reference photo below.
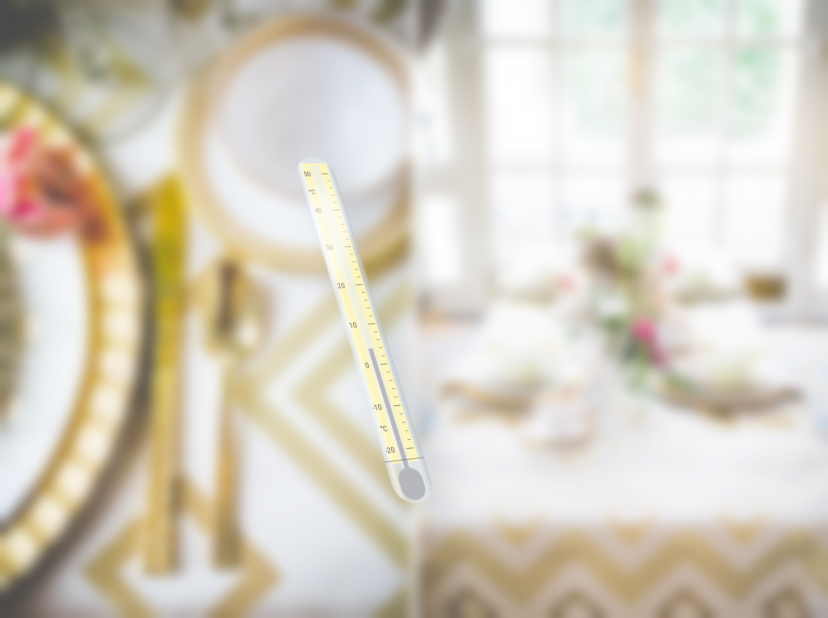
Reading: value=4 unit=°C
